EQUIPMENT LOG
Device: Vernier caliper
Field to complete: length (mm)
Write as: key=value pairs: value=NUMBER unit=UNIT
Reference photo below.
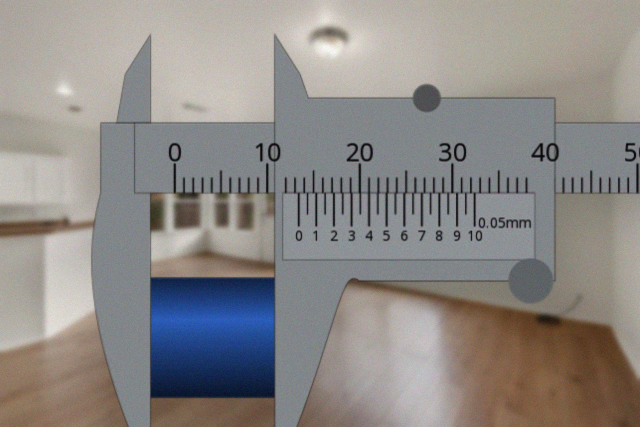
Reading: value=13.4 unit=mm
